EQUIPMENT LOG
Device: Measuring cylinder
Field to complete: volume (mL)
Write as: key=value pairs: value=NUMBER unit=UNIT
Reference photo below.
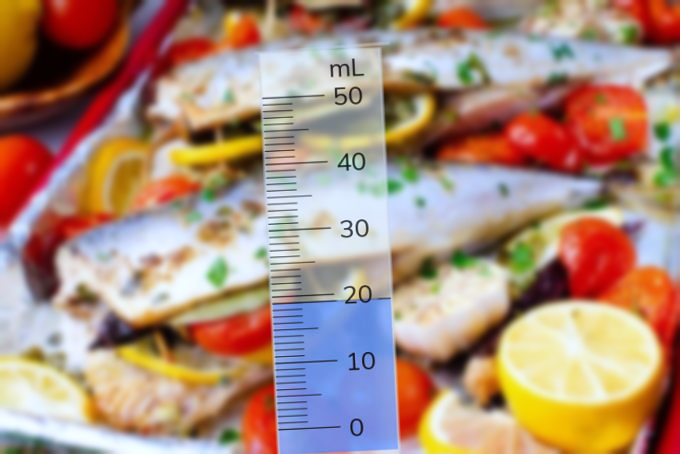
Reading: value=19 unit=mL
